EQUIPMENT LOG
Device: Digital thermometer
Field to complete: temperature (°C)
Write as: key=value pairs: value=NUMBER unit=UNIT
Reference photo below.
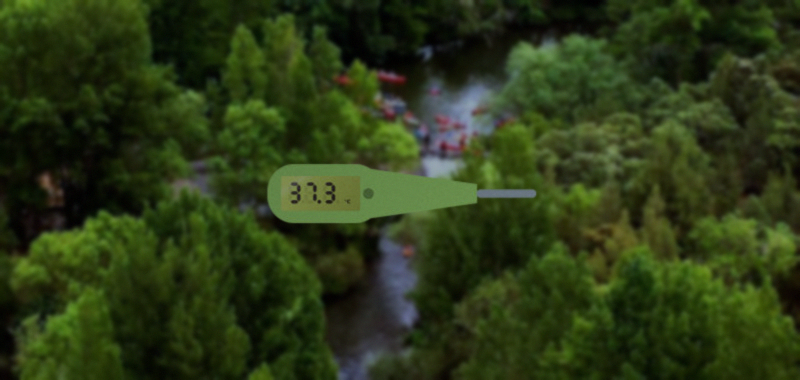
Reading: value=37.3 unit=°C
